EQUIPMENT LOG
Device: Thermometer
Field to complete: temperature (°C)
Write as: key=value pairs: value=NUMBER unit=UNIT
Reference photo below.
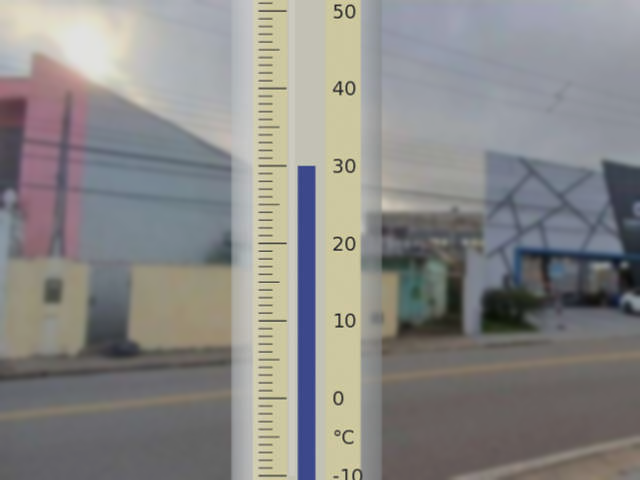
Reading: value=30 unit=°C
